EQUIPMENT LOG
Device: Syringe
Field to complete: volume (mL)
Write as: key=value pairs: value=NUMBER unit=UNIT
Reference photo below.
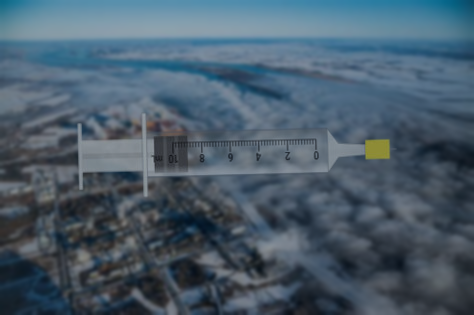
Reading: value=9 unit=mL
